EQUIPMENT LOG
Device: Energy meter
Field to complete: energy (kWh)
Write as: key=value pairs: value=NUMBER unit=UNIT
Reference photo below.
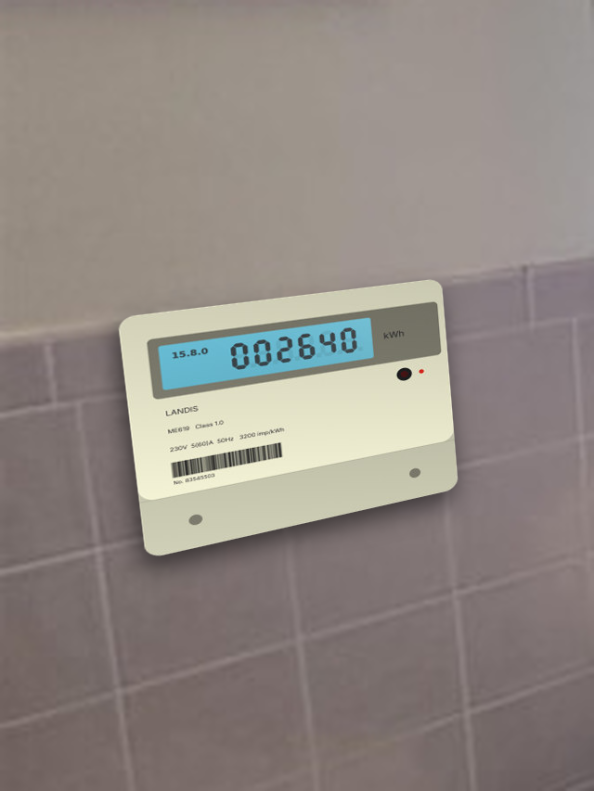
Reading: value=2640 unit=kWh
